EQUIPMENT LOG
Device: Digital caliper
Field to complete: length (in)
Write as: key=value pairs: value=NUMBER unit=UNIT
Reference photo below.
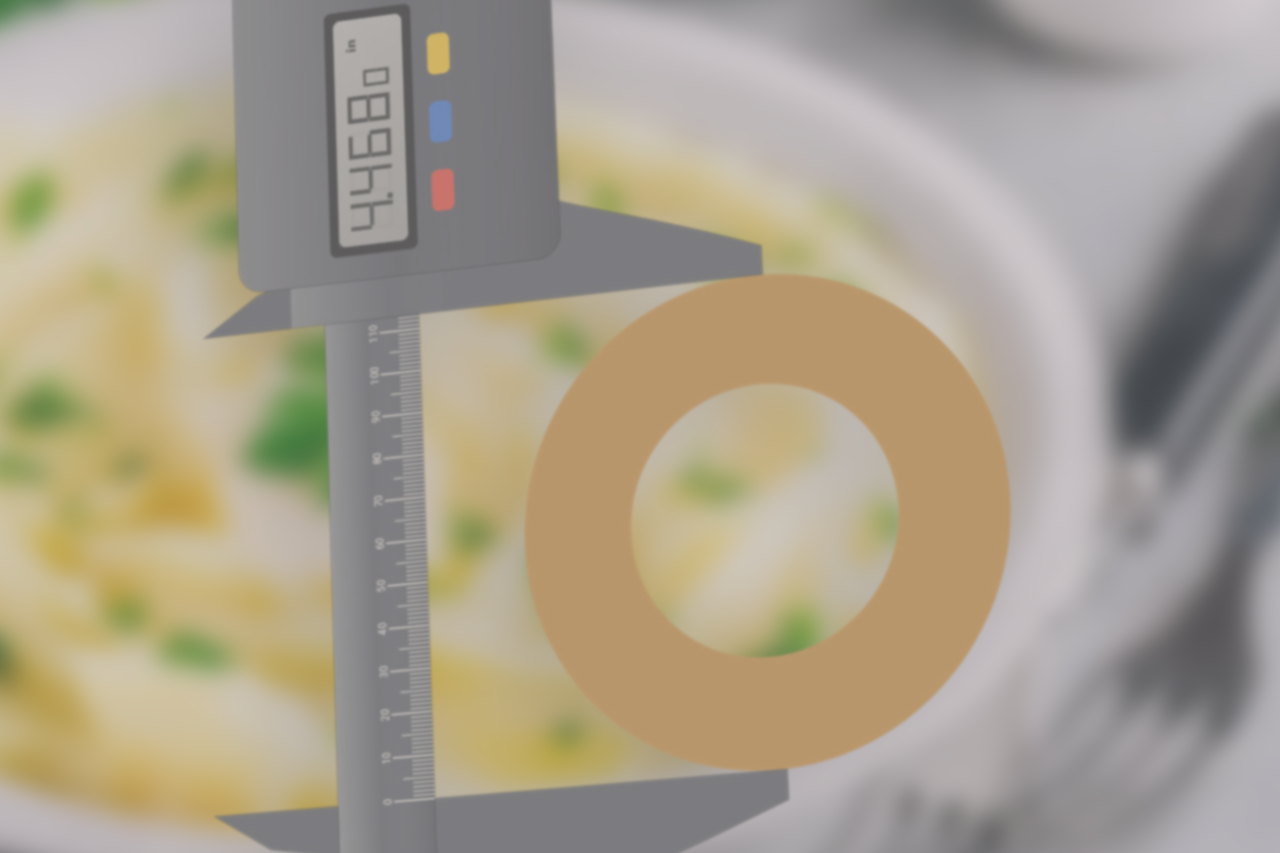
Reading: value=4.4680 unit=in
